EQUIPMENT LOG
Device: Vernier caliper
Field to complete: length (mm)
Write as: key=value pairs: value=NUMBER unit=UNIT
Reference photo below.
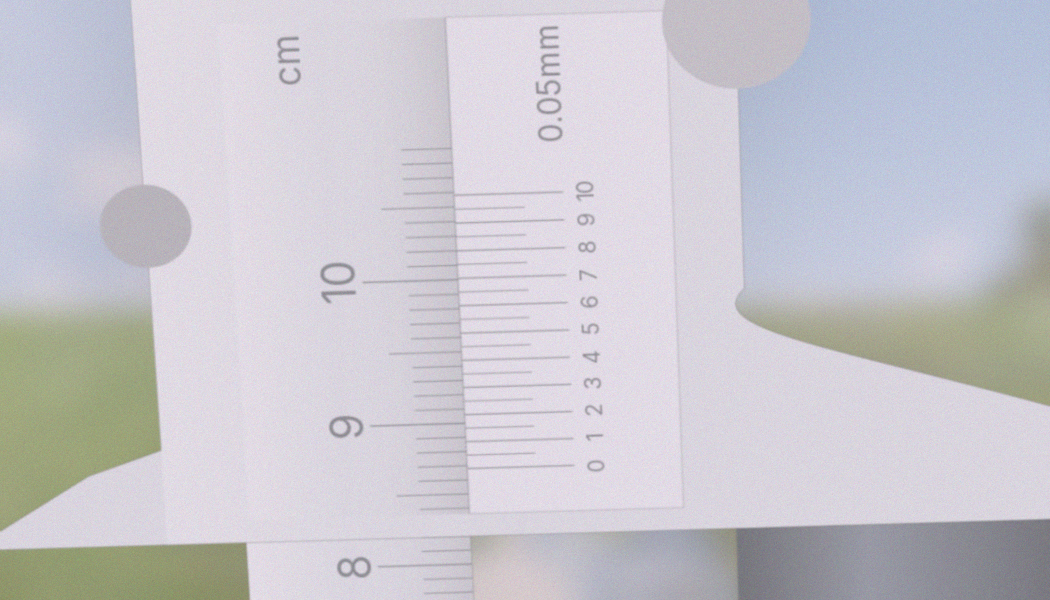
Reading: value=86.8 unit=mm
